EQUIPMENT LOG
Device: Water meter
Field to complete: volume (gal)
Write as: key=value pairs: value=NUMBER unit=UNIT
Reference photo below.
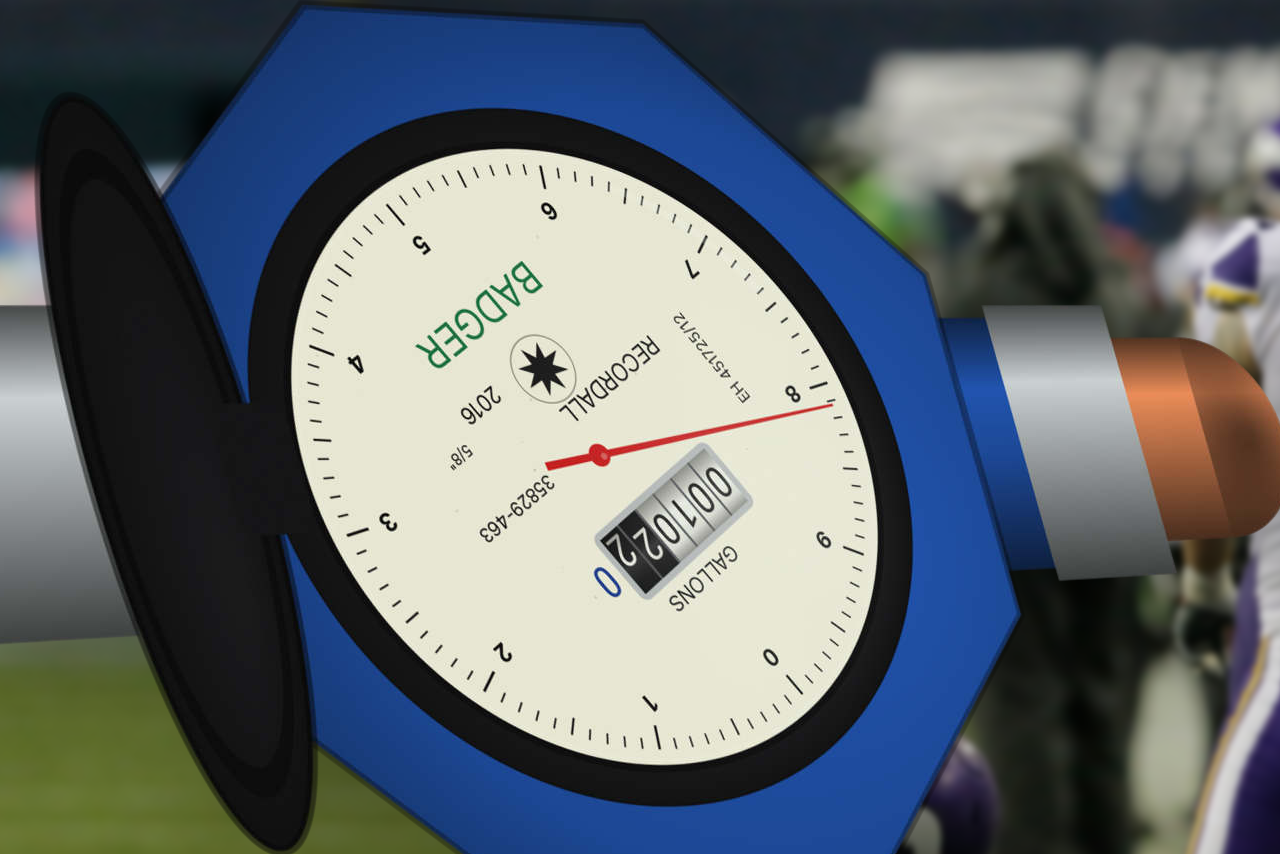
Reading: value=10218.1 unit=gal
